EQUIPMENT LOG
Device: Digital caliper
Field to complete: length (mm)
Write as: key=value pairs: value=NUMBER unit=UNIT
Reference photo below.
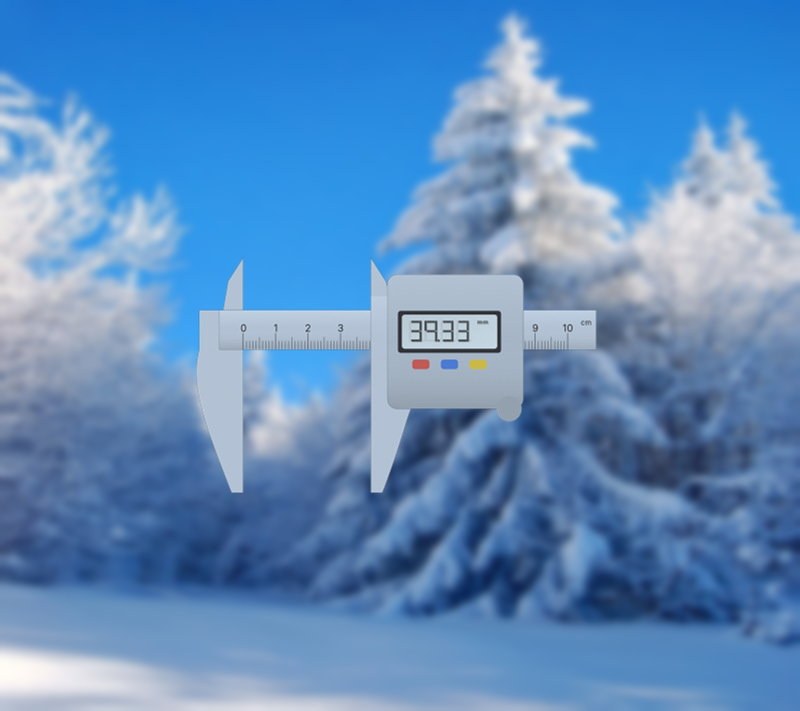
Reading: value=39.33 unit=mm
